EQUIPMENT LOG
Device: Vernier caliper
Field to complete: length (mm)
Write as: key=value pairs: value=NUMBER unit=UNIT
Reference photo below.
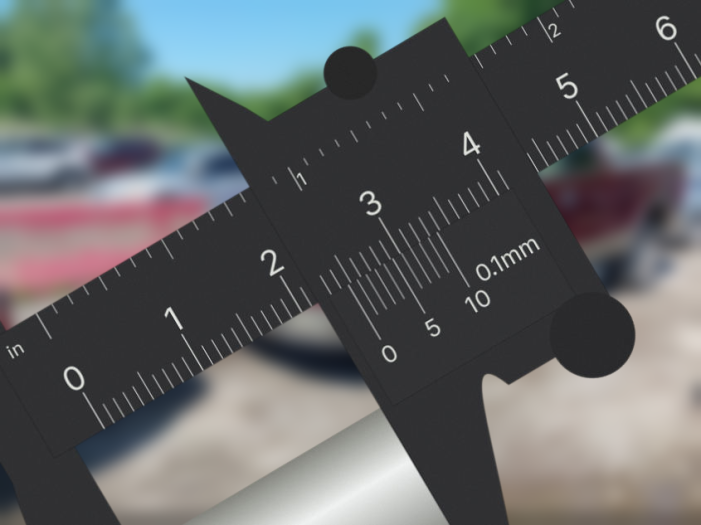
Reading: value=24.7 unit=mm
